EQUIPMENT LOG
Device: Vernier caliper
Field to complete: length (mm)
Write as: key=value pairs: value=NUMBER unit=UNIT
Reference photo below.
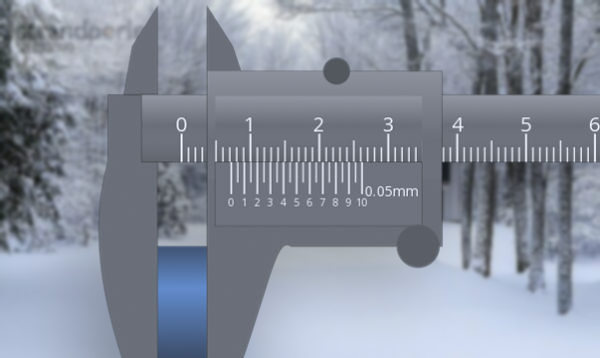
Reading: value=7.2 unit=mm
